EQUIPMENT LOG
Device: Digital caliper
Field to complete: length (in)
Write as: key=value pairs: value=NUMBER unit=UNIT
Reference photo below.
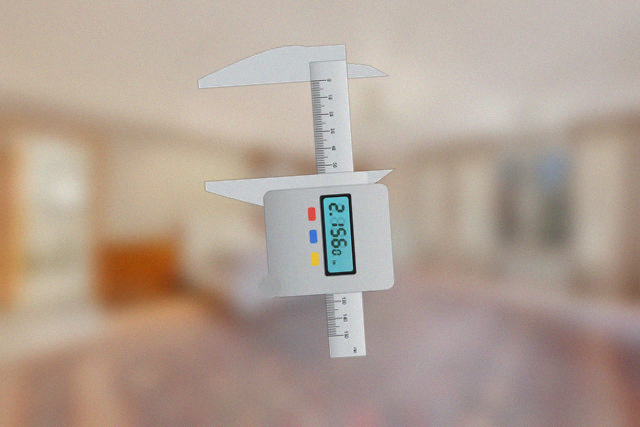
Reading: value=2.1560 unit=in
